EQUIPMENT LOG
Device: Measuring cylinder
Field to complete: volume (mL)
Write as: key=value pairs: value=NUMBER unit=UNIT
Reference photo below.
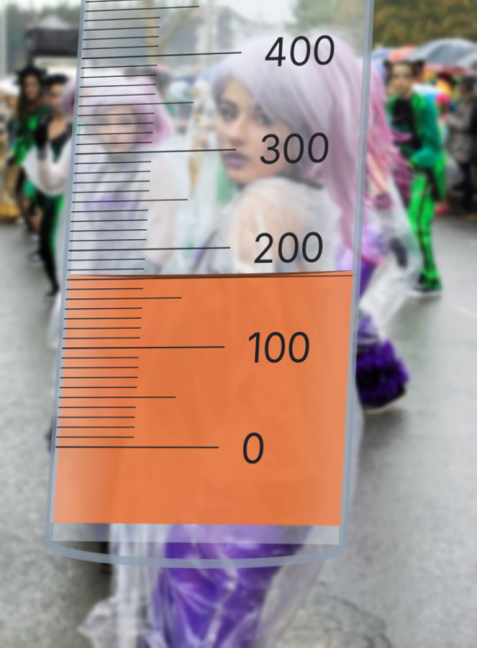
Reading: value=170 unit=mL
